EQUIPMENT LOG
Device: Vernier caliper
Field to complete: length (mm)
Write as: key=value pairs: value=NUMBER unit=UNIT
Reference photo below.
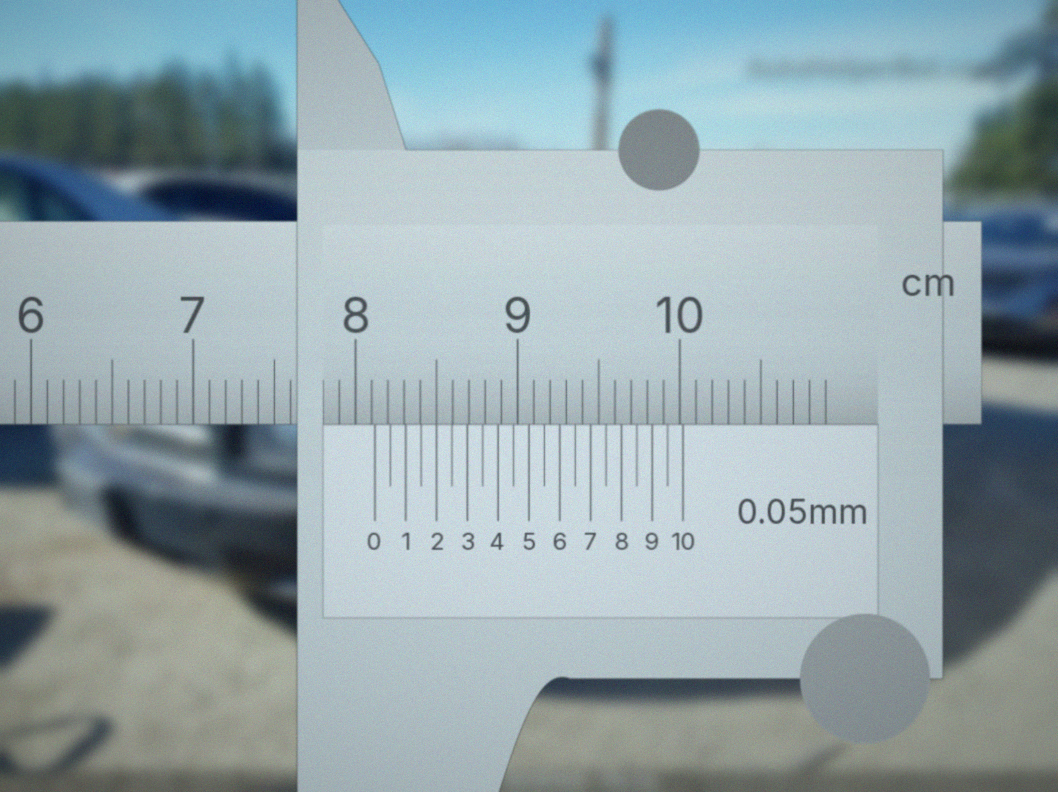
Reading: value=81.2 unit=mm
